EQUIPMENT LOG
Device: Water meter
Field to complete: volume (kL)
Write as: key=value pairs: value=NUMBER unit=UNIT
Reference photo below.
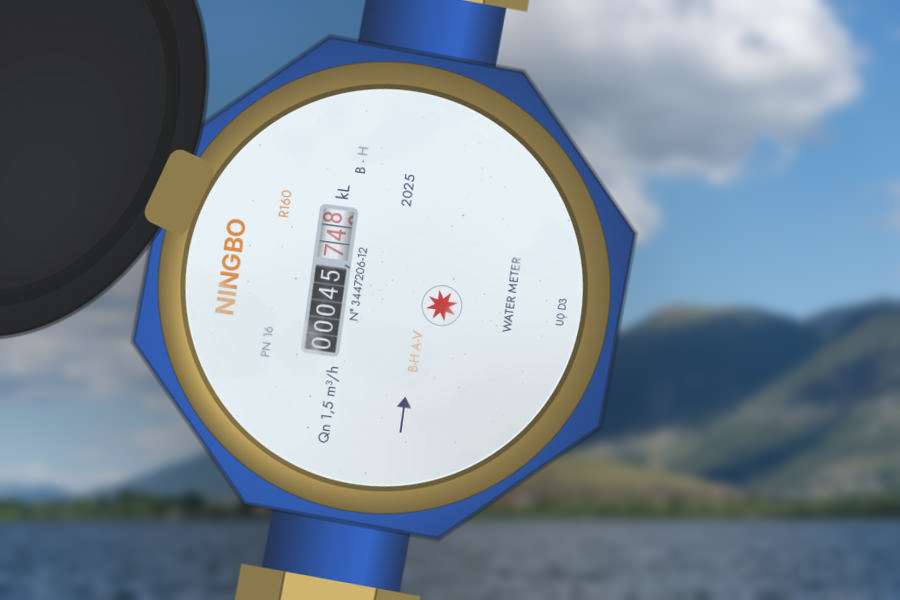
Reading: value=45.748 unit=kL
